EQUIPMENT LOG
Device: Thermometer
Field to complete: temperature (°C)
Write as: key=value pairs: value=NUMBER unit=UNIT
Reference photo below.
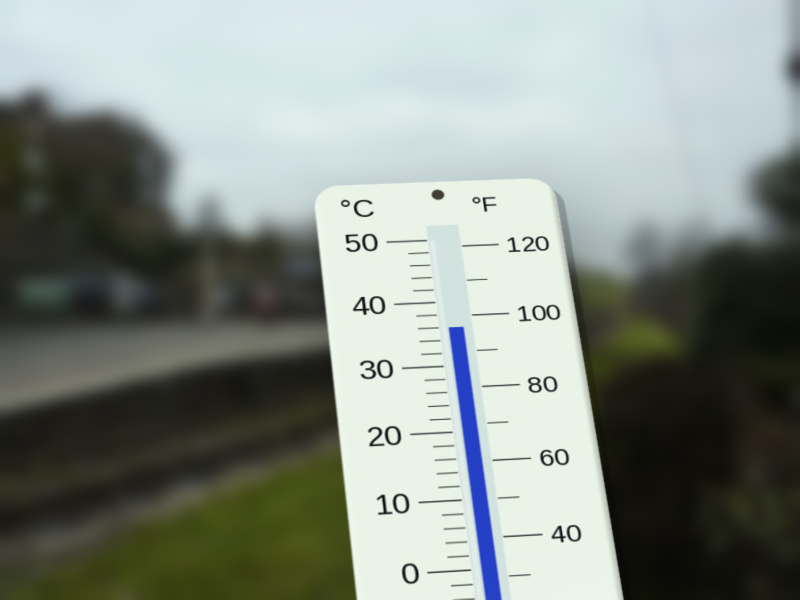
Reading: value=36 unit=°C
